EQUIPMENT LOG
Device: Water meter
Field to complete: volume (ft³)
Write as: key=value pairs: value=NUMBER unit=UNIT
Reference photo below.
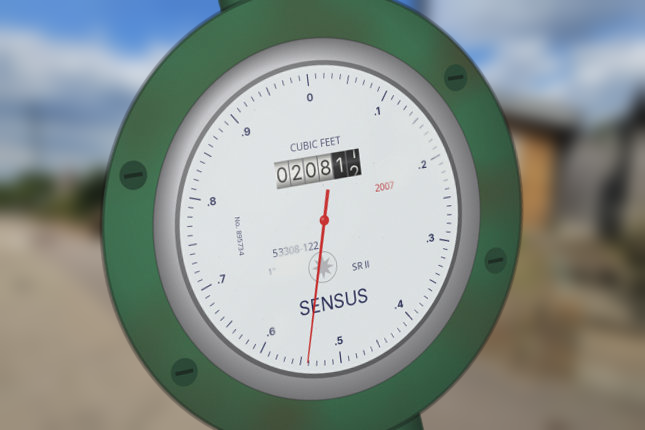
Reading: value=20811.54 unit=ft³
